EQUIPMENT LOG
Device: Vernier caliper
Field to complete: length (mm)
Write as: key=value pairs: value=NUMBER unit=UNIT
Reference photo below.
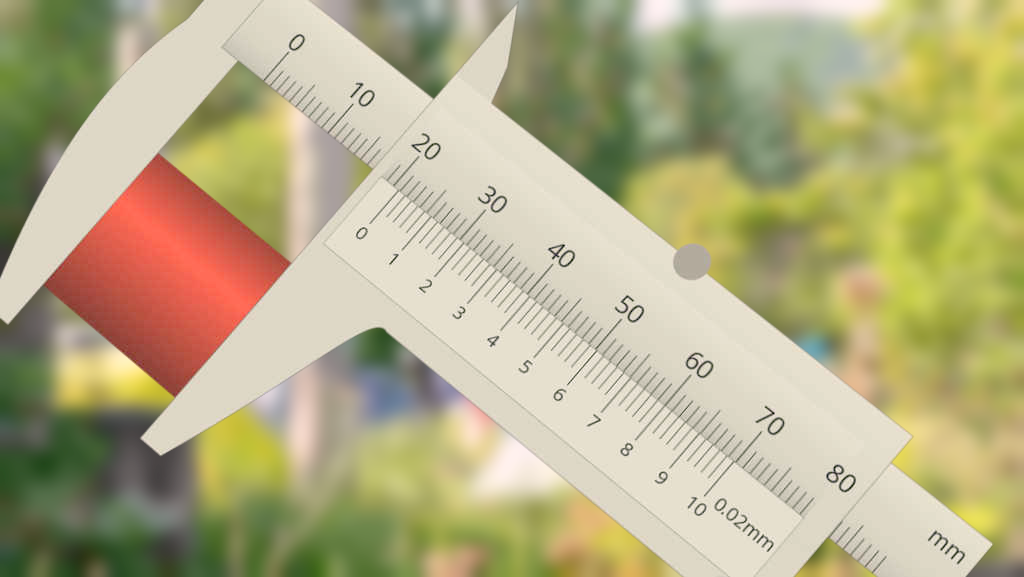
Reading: value=20.8 unit=mm
